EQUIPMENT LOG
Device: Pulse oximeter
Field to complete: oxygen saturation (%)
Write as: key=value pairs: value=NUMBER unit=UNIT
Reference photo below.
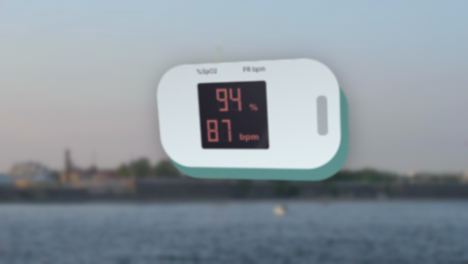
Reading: value=94 unit=%
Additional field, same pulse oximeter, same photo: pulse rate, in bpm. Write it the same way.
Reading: value=87 unit=bpm
